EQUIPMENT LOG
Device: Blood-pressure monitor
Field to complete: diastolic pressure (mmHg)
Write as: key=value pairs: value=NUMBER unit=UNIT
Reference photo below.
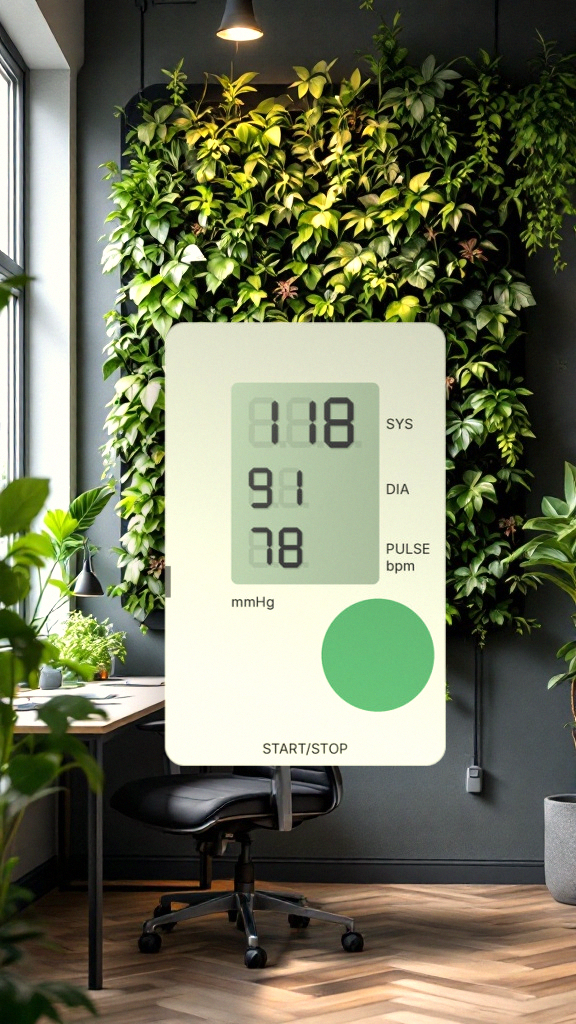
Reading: value=91 unit=mmHg
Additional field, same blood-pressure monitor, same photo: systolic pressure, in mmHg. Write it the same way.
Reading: value=118 unit=mmHg
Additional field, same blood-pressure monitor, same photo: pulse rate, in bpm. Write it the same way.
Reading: value=78 unit=bpm
